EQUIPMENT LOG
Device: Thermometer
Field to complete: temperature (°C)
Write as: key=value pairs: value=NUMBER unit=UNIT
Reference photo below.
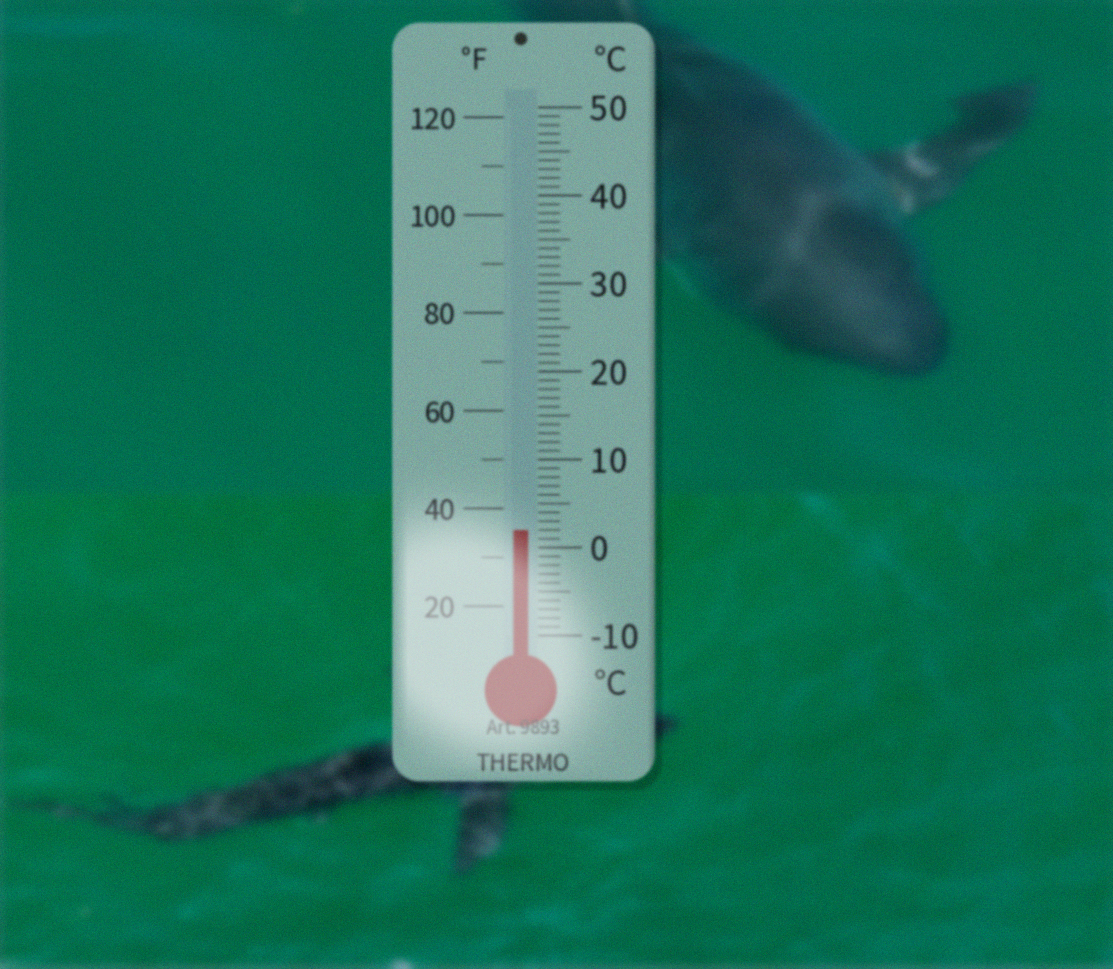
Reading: value=2 unit=°C
